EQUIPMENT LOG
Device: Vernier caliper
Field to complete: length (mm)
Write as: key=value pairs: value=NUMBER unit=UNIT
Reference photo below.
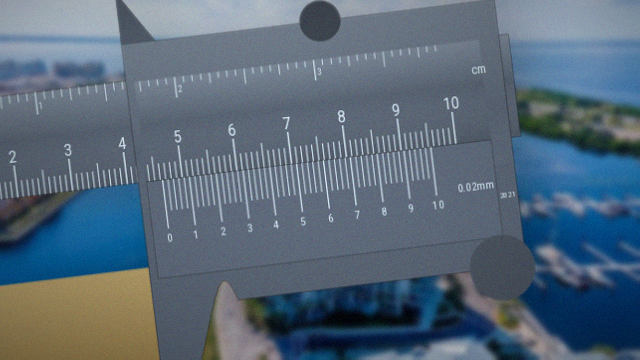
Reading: value=46.4 unit=mm
